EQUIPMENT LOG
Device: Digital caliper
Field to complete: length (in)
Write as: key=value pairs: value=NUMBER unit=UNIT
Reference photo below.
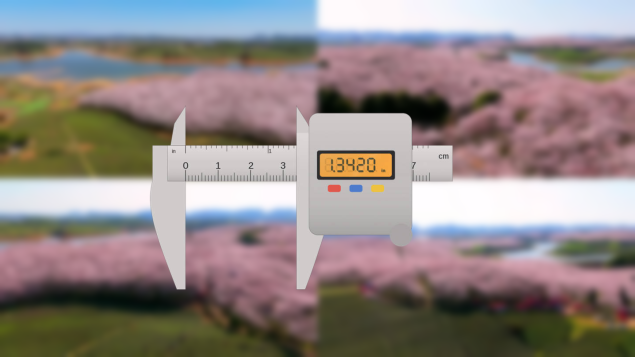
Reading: value=1.3420 unit=in
